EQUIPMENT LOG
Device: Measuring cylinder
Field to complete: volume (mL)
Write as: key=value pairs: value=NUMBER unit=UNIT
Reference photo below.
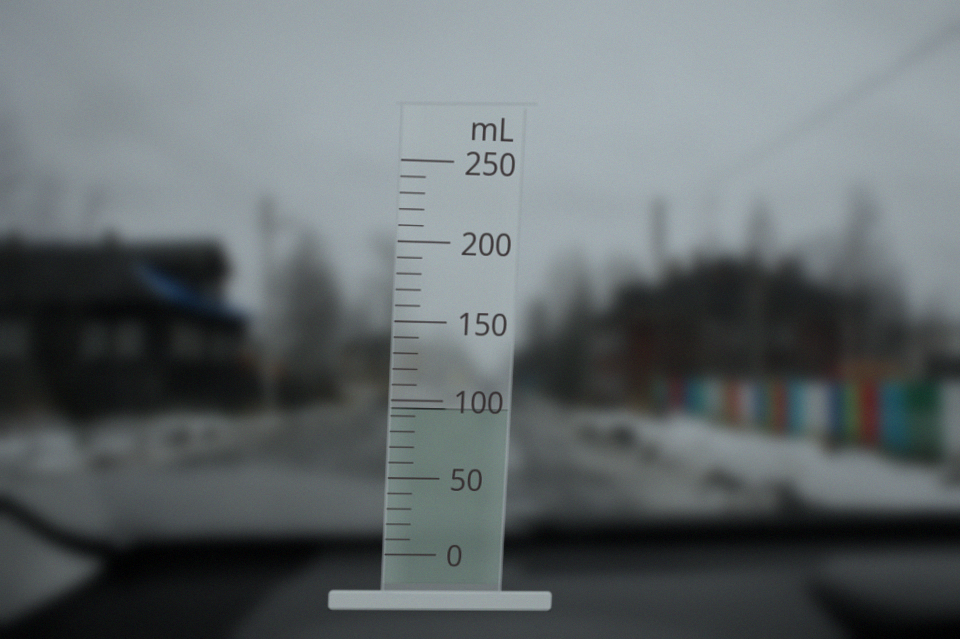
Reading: value=95 unit=mL
